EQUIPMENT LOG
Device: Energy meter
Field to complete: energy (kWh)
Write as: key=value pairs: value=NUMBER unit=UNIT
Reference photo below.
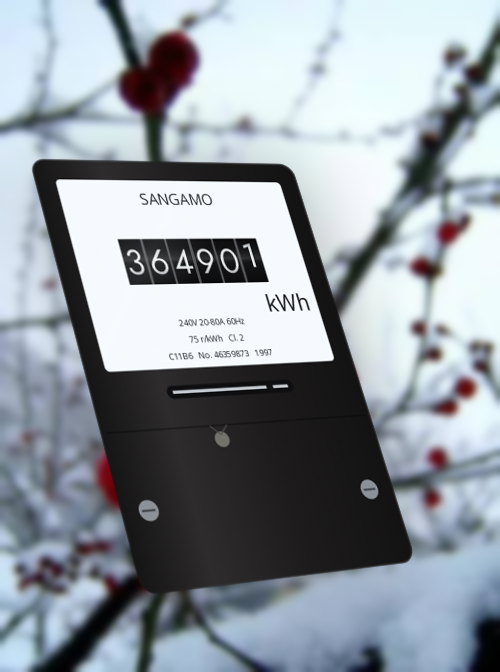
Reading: value=364901 unit=kWh
